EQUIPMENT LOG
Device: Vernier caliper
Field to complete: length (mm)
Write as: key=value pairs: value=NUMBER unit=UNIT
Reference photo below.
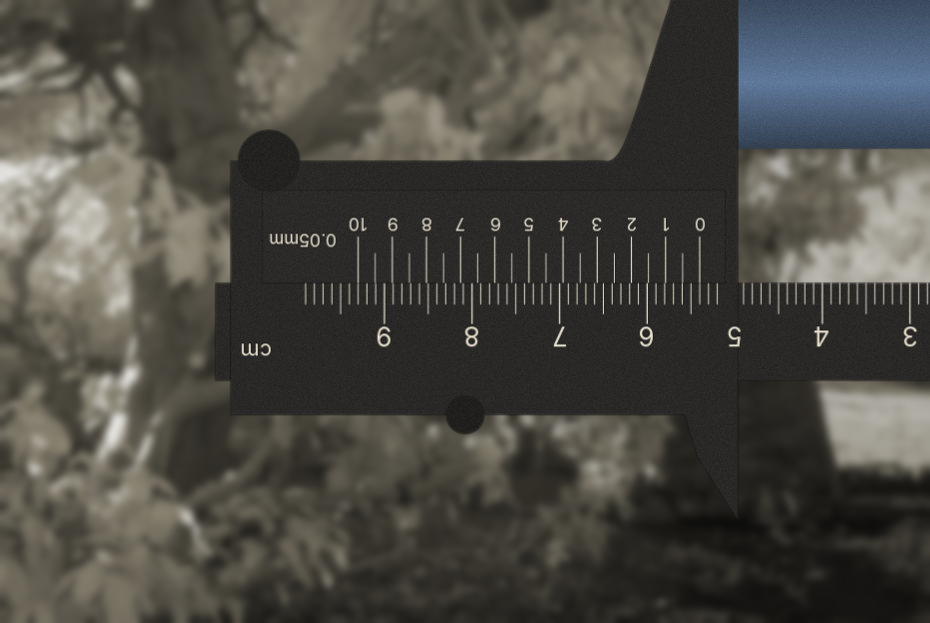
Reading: value=54.0 unit=mm
